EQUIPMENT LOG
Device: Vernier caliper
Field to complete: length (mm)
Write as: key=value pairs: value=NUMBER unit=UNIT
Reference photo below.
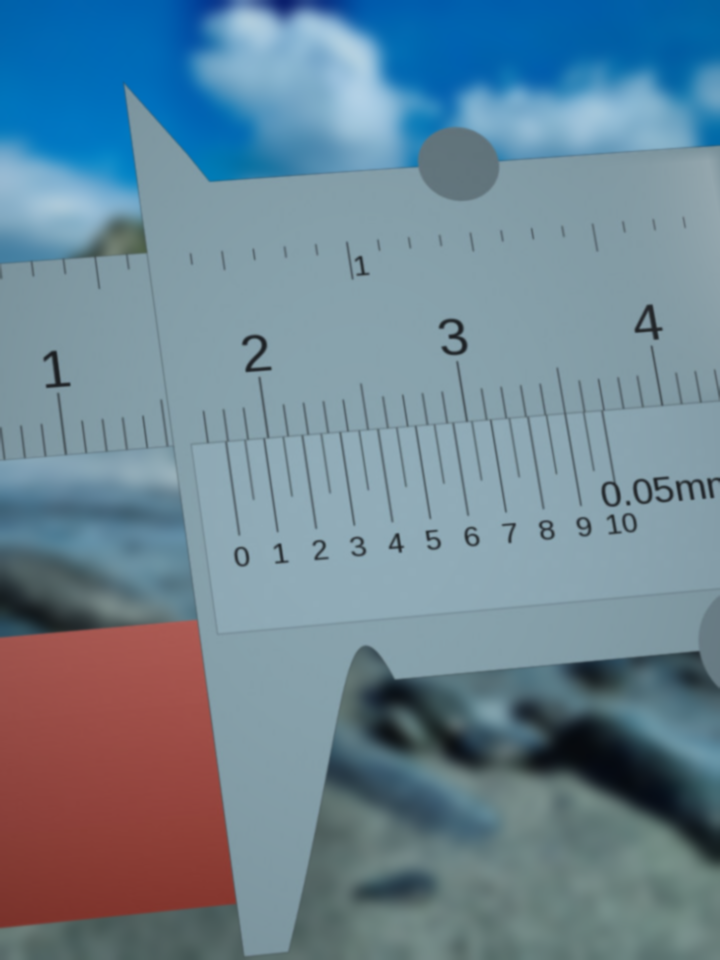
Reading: value=17.9 unit=mm
